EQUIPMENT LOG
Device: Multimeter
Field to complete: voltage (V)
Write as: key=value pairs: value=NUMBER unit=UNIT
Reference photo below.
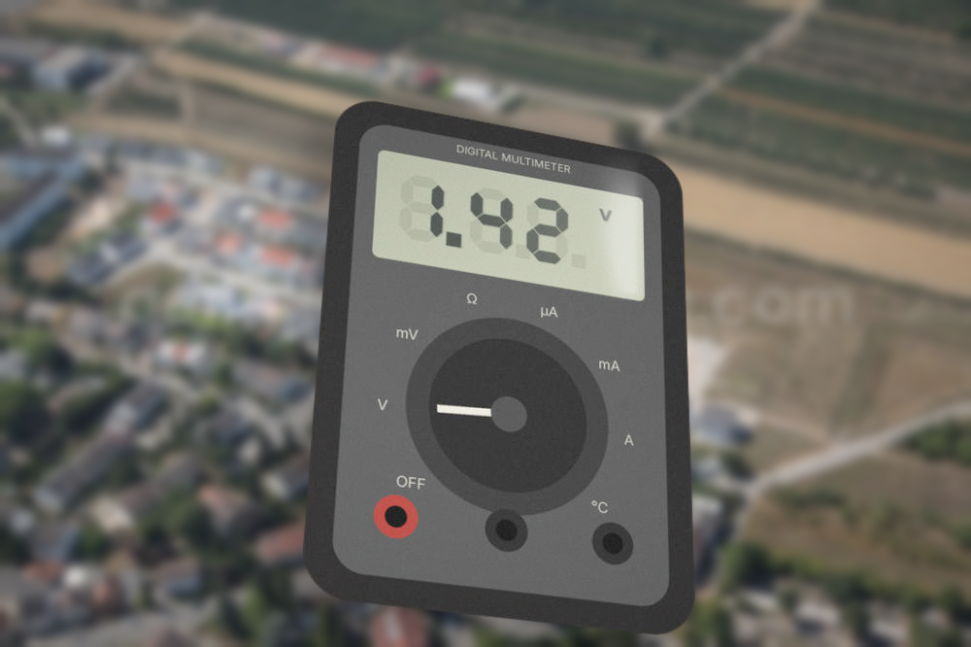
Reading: value=1.42 unit=V
